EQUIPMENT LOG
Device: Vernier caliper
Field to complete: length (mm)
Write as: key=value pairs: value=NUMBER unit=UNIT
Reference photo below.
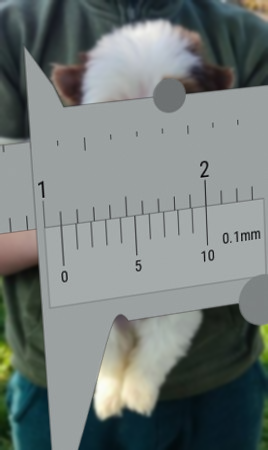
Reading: value=11.0 unit=mm
